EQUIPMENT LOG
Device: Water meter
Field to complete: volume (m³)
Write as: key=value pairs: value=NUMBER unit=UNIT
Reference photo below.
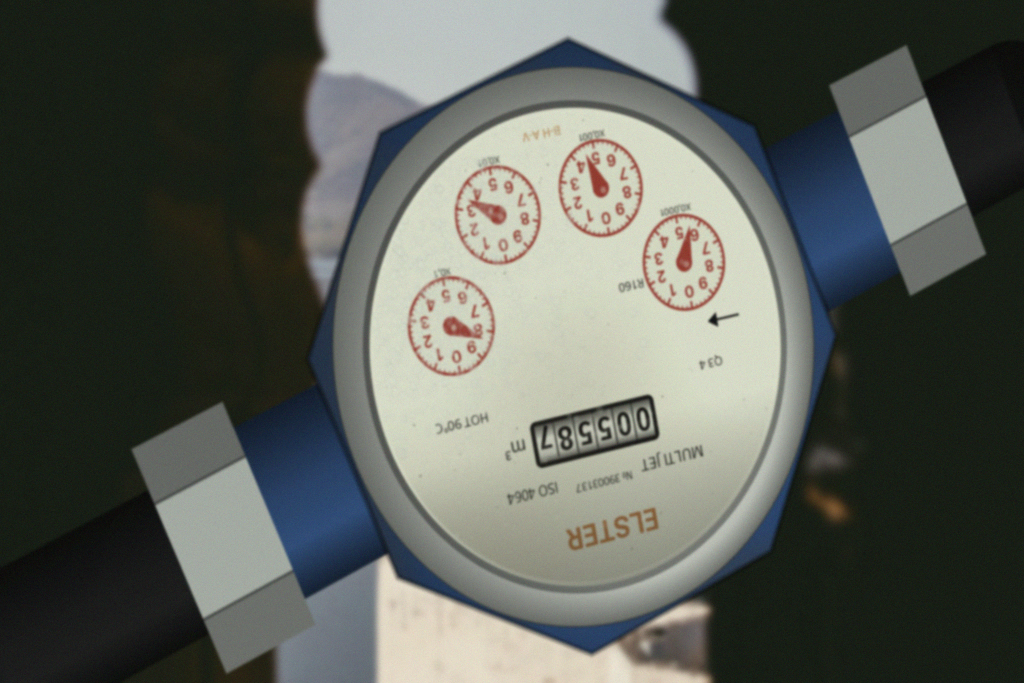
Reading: value=5586.8345 unit=m³
